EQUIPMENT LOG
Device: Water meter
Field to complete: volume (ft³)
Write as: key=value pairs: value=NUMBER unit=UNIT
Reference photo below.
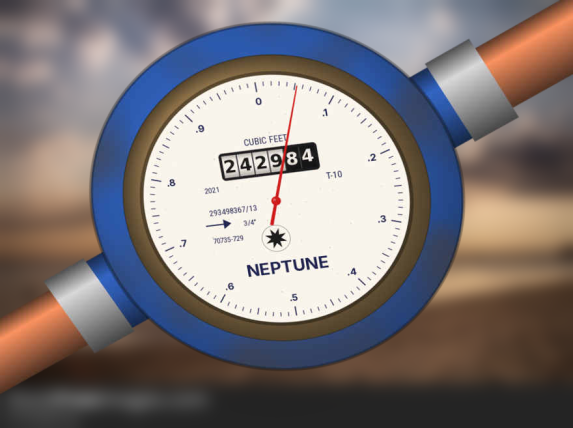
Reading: value=242984.05 unit=ft³
